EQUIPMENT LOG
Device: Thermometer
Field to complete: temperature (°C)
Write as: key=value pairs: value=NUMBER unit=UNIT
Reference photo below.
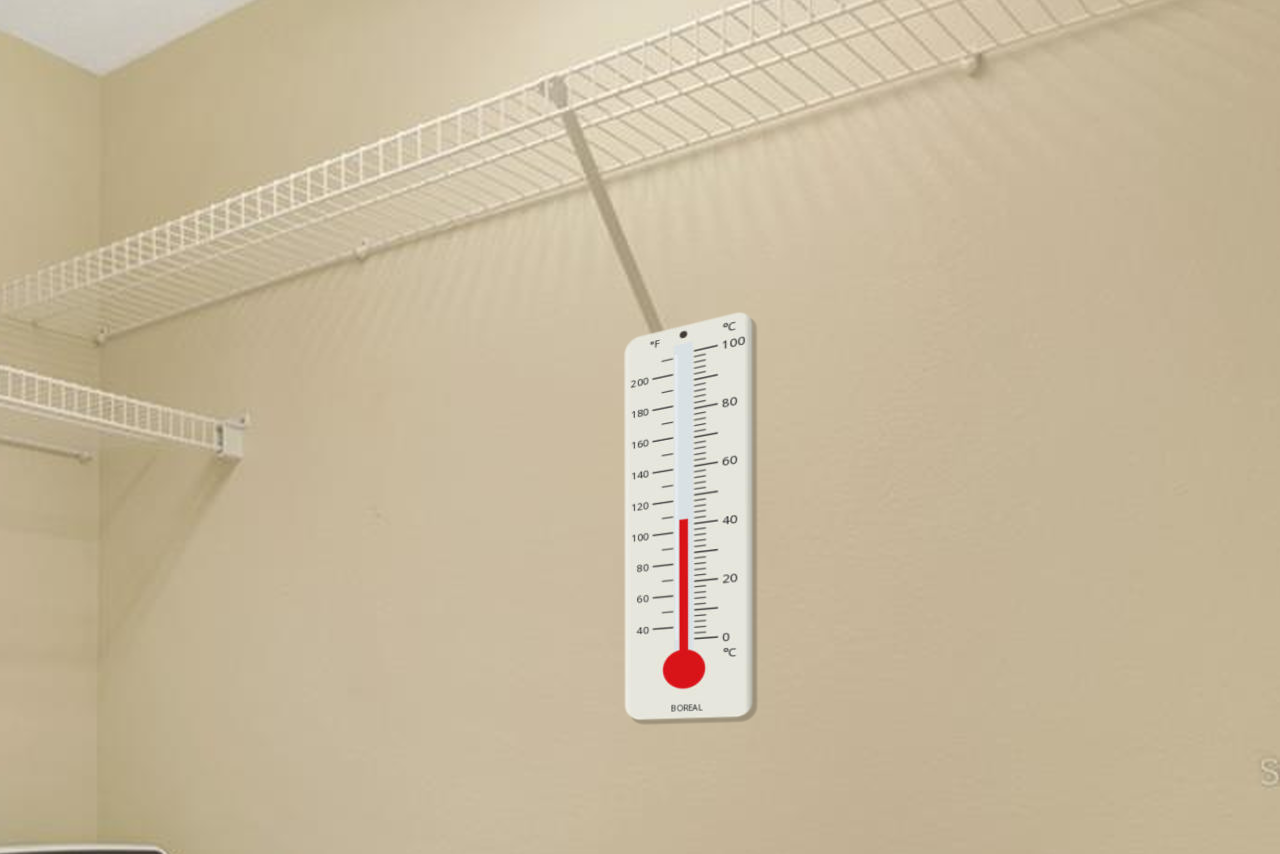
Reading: value=42 unit=°C
